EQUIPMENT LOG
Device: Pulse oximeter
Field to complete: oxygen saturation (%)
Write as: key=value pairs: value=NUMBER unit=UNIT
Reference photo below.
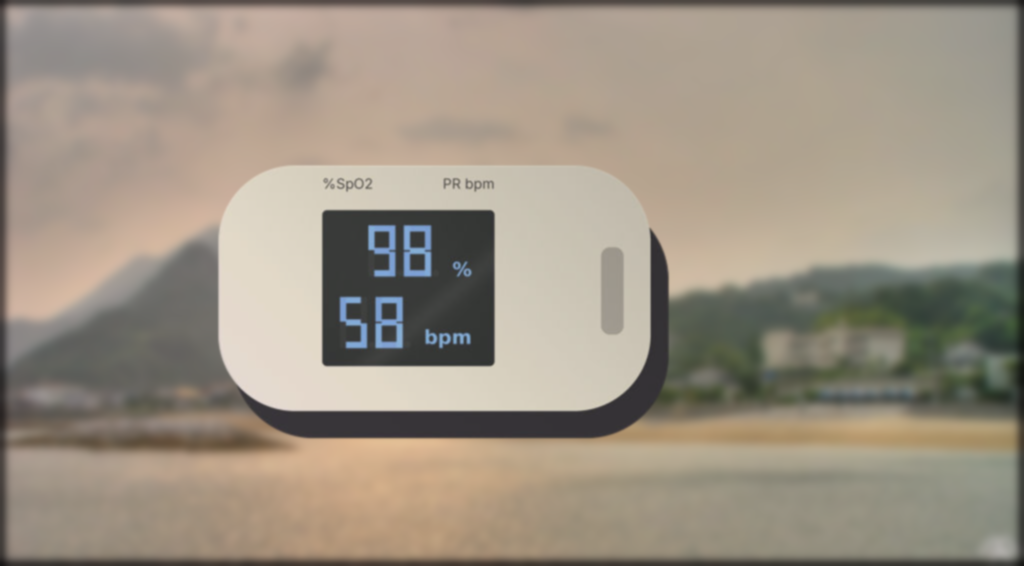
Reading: value=98 unit=%
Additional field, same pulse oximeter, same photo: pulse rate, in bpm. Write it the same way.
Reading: value=58 unit=bpm
